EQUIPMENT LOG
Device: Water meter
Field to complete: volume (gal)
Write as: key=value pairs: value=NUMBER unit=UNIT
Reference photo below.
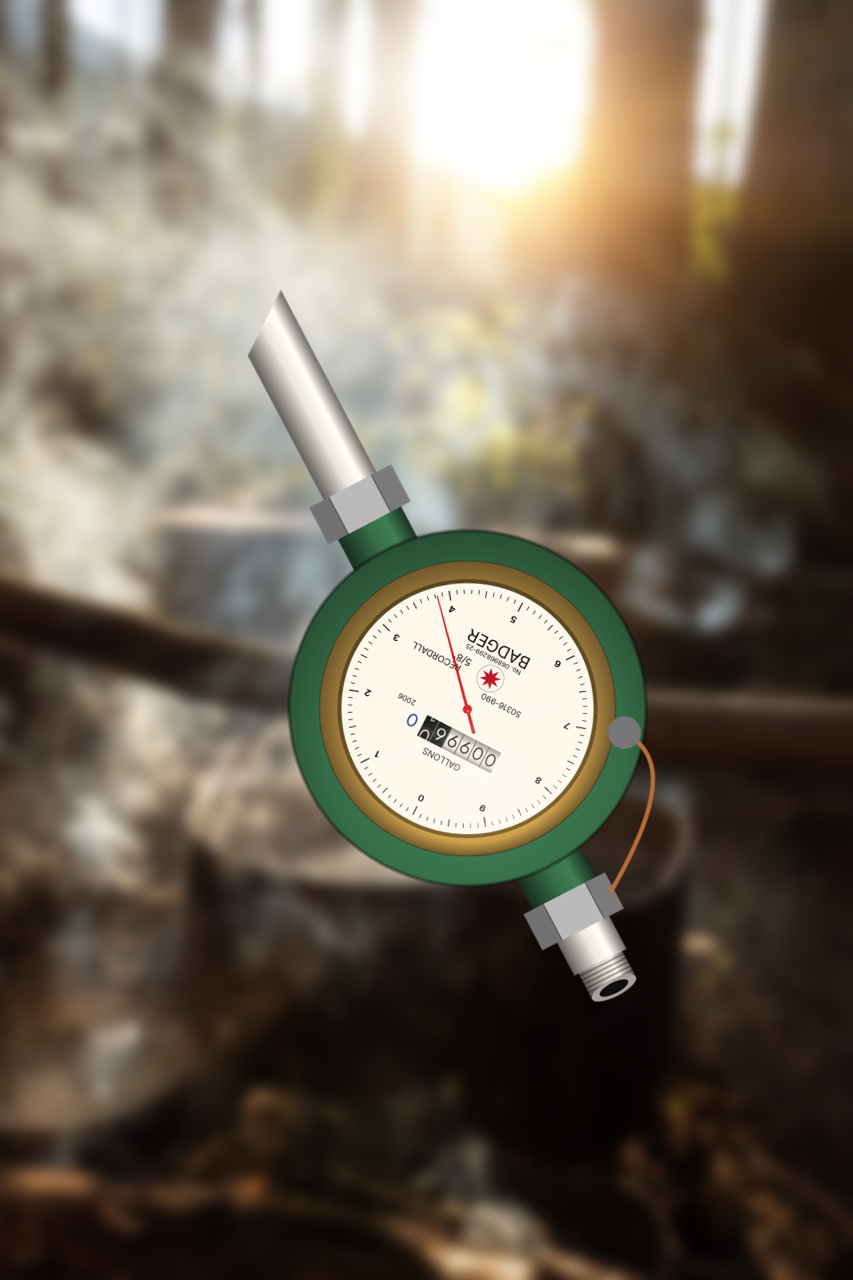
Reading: value=99603.8 unit=gal
